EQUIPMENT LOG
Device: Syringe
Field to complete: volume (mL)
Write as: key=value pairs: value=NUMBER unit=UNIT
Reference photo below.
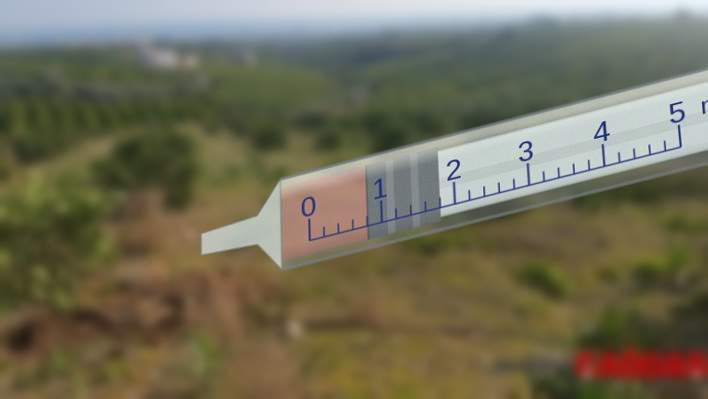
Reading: value=0.8 unit=mL
